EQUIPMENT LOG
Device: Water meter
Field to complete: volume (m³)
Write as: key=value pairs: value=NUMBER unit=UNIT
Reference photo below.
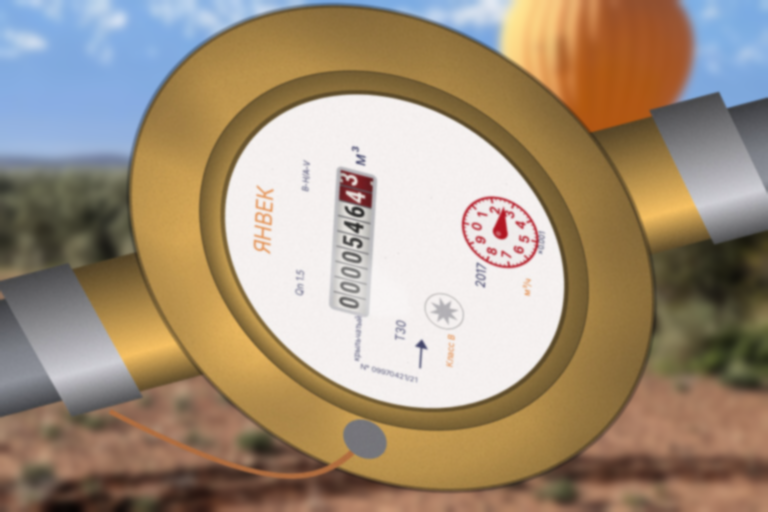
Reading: value=546.432 unit=m³
